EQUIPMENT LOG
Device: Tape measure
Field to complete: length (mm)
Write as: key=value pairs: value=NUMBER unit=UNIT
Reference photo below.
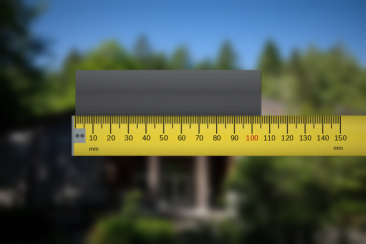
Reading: value=105 unit=mm
